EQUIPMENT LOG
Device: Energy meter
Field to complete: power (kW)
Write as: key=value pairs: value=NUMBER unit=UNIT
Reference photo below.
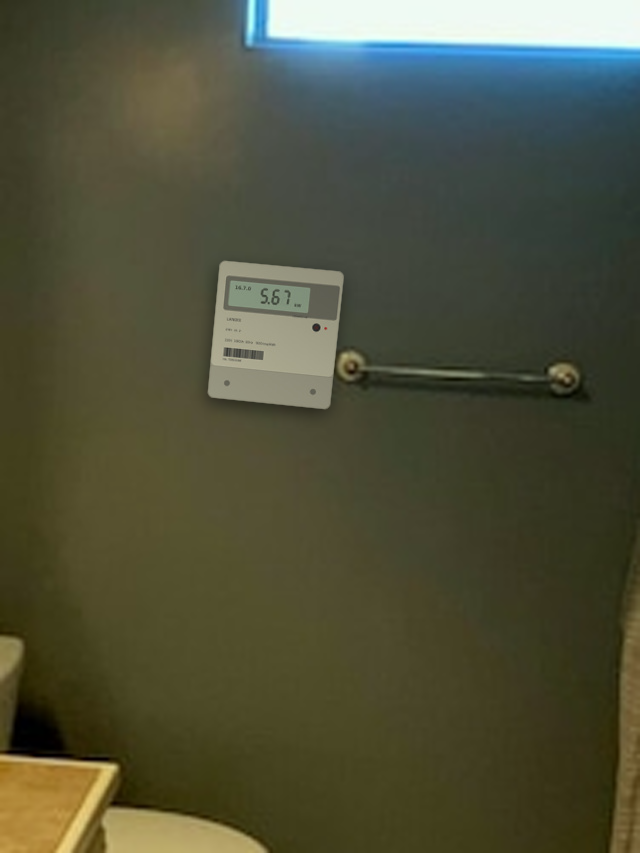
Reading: value=5.67 unit=kW
